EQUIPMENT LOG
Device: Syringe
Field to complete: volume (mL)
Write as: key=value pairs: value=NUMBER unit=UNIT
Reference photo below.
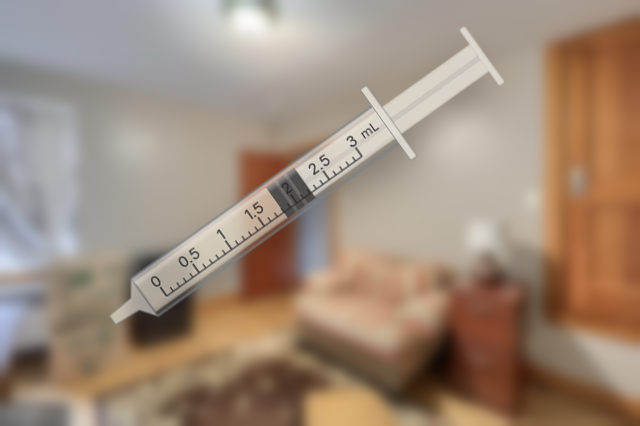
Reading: value=1.8 unit=mL
